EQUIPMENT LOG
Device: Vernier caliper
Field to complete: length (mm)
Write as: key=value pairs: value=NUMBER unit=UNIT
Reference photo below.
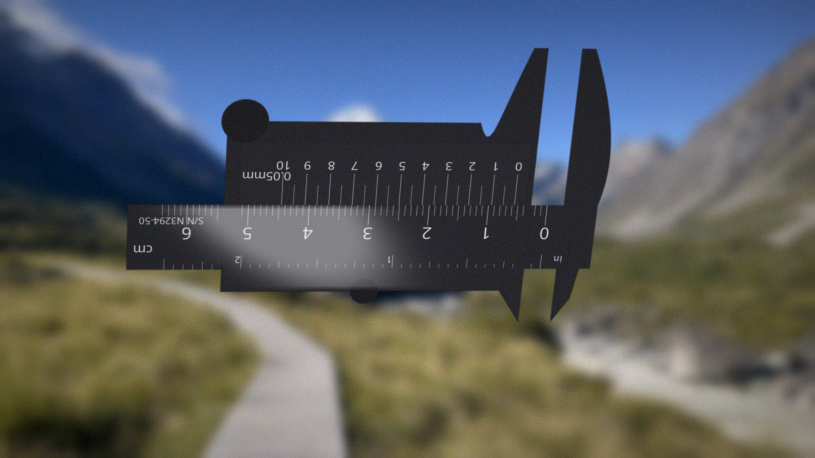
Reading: value=5.6 unit=mm
